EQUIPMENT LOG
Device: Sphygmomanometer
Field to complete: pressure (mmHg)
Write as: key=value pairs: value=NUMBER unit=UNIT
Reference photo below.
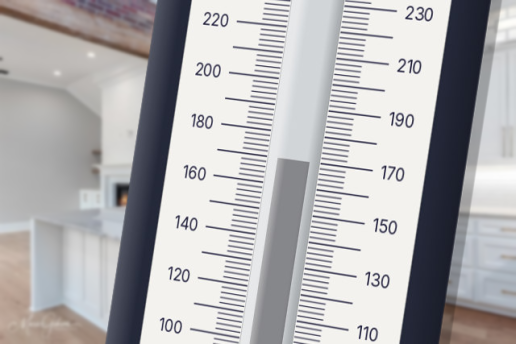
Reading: value=170 unit=mmHg
